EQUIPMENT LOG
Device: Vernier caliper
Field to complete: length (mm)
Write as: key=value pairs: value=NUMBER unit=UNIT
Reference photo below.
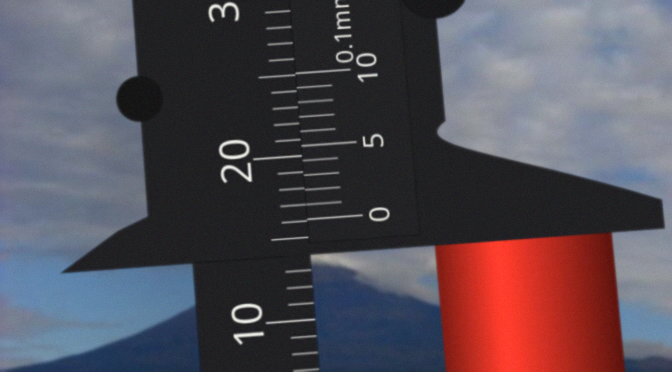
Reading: value=16.1 unit=mm
